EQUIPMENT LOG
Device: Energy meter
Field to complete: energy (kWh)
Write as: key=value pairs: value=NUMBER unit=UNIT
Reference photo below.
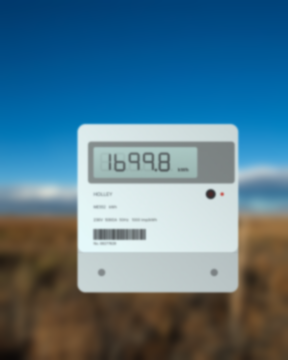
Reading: value=1699.8 unit=kWh
